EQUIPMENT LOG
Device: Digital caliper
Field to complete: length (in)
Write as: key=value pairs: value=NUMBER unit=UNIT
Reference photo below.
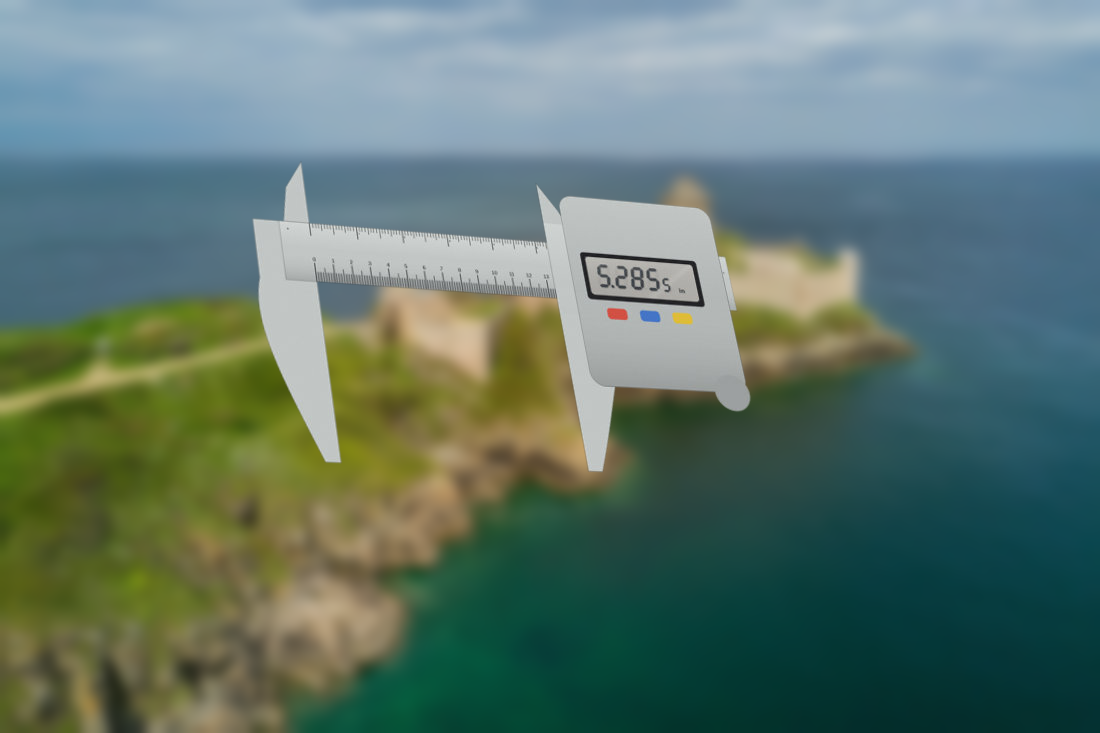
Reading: value=5.2855 unit=in
